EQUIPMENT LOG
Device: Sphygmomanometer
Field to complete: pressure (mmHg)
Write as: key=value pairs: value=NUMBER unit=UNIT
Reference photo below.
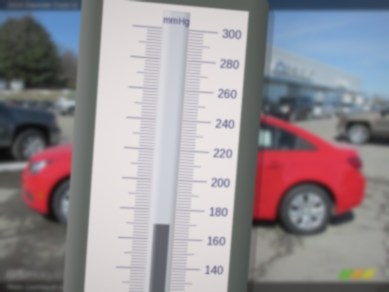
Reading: value=170 unit=mmHg
